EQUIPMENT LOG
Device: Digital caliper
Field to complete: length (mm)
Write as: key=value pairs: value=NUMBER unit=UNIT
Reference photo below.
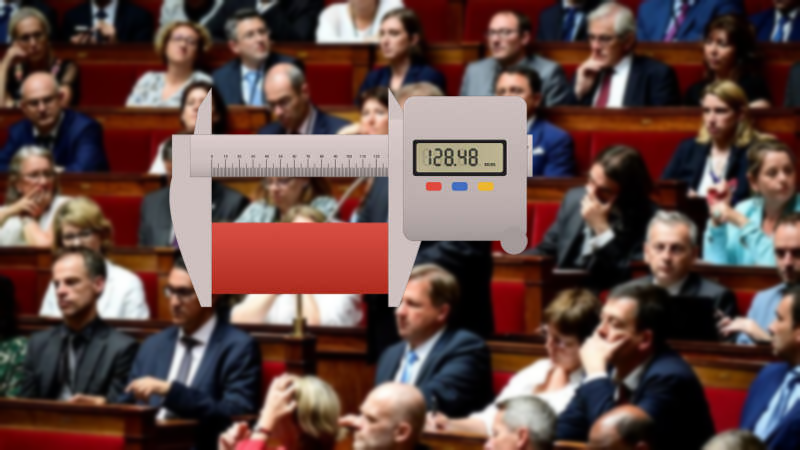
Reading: value=128.48 unit=mm
